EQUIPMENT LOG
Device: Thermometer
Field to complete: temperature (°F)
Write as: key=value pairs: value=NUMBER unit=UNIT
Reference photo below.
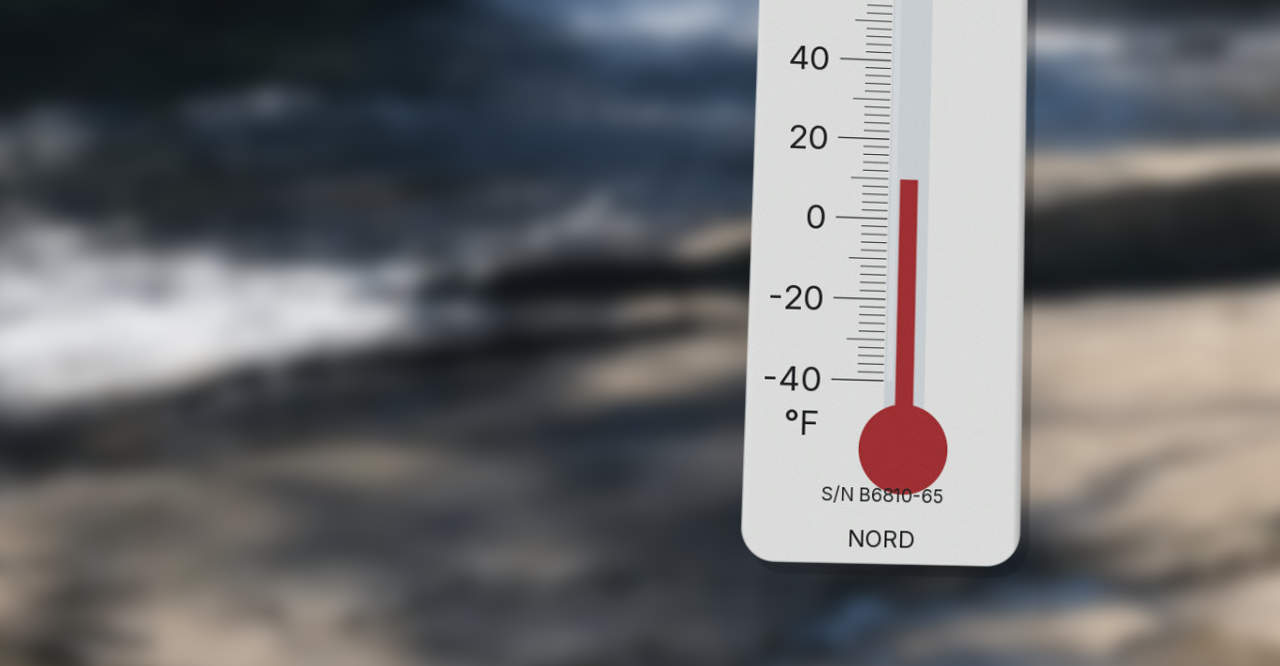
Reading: value=10 unit=°F
